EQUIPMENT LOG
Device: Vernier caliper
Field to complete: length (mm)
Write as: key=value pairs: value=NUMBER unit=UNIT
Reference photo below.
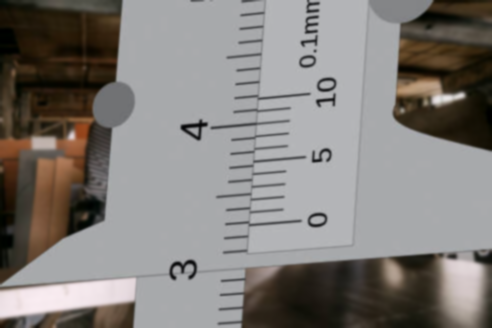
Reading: value=32.8 unit=mm
